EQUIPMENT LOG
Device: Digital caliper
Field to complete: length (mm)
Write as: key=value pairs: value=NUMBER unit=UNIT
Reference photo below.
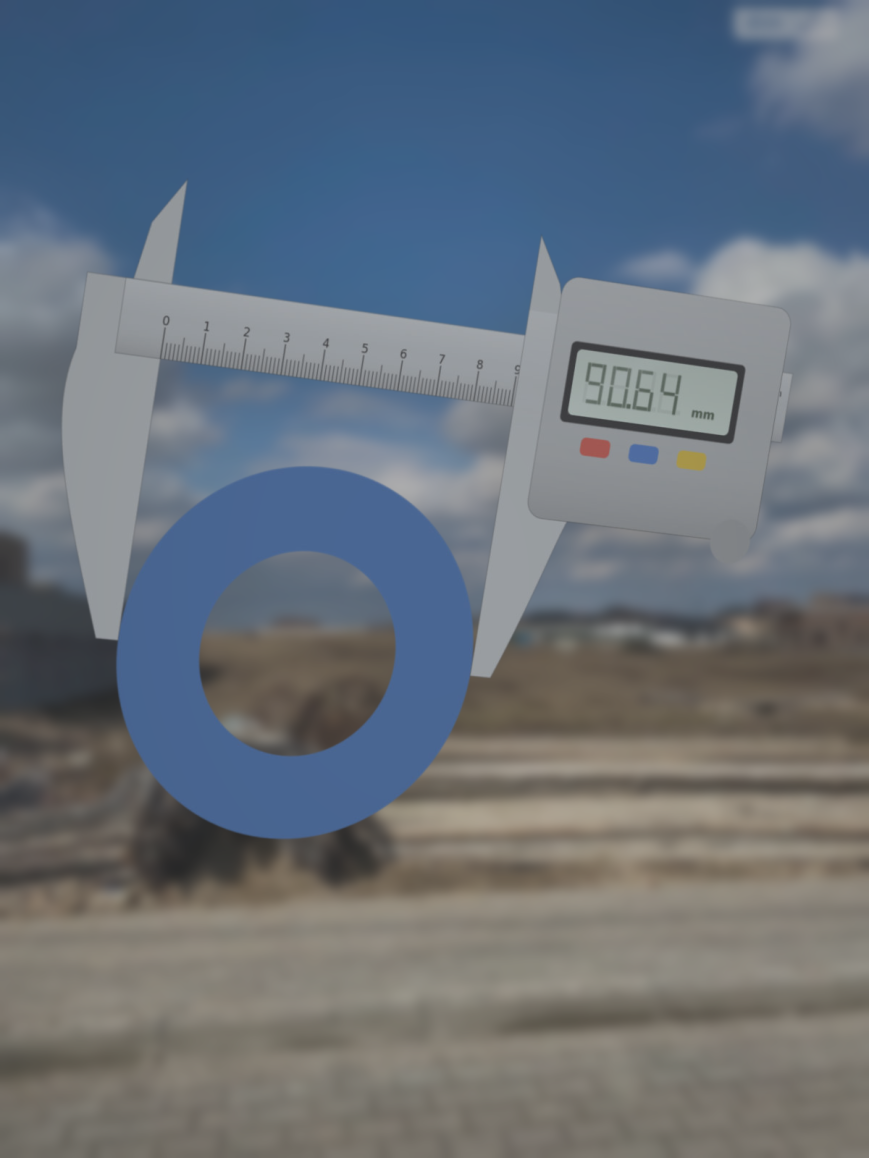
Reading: value=90.64 unit=mm
